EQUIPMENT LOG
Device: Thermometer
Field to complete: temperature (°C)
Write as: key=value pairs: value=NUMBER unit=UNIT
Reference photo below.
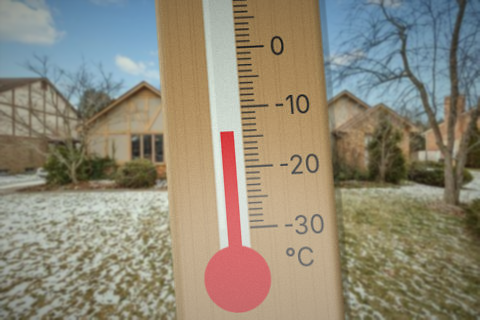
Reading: value=-14 unit=°C
